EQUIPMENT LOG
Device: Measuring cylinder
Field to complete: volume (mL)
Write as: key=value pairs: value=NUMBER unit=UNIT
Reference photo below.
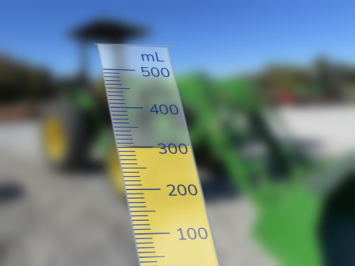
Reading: value=300 unit=mL
